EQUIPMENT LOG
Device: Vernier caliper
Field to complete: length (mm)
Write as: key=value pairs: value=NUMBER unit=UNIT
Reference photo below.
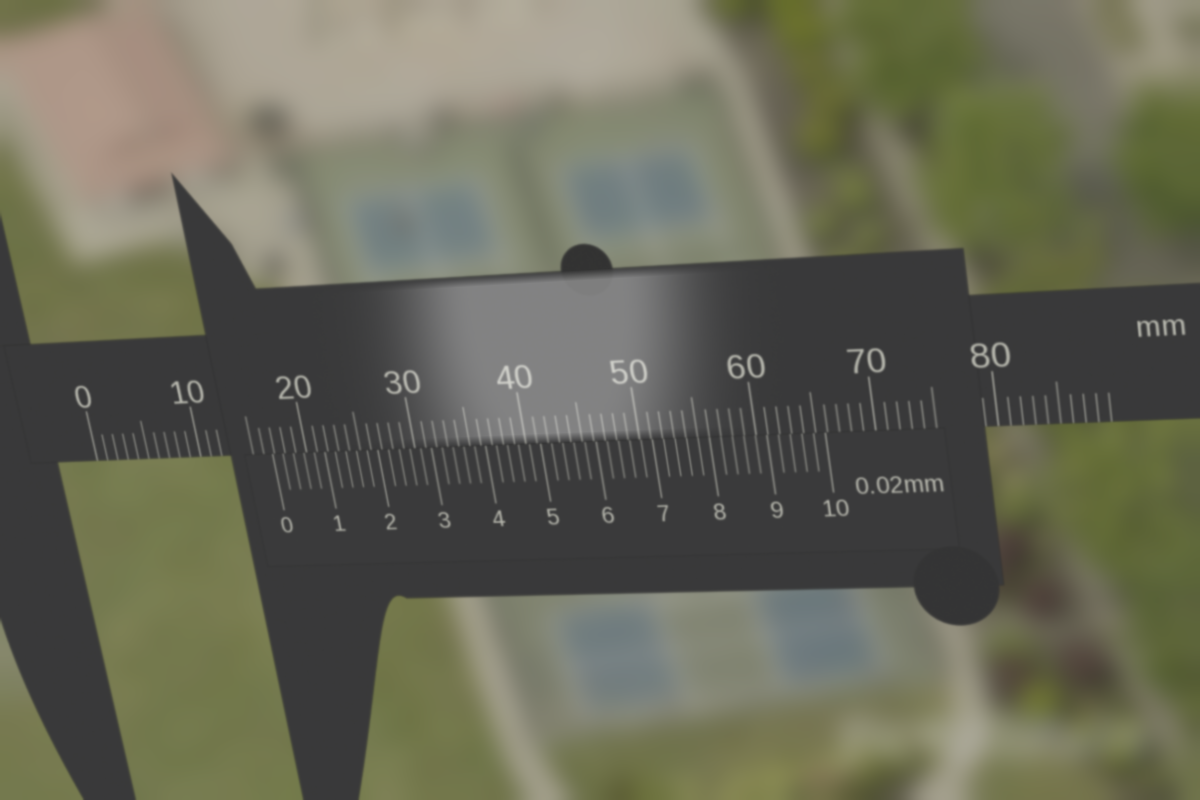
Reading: value=16.8 unit=mm
